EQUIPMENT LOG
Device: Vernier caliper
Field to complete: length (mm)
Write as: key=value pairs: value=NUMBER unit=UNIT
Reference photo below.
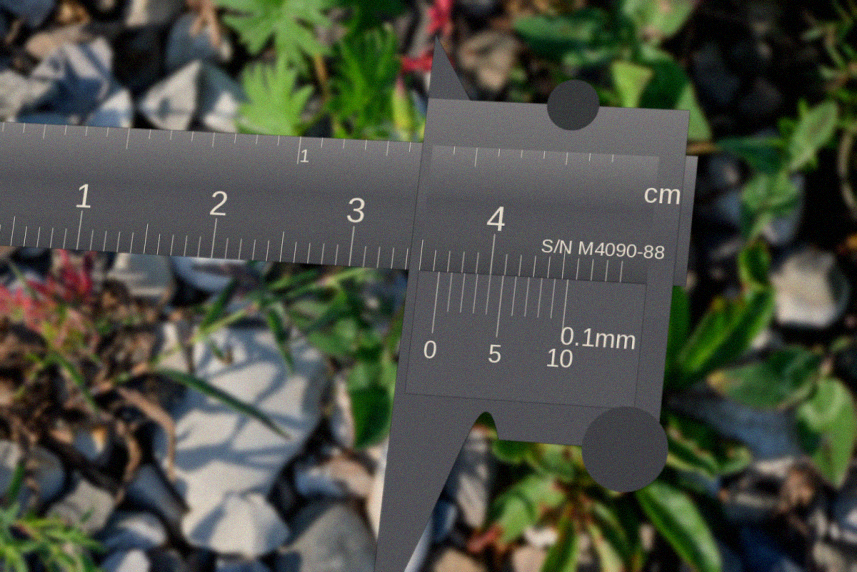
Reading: value=36.4 unit=mm
